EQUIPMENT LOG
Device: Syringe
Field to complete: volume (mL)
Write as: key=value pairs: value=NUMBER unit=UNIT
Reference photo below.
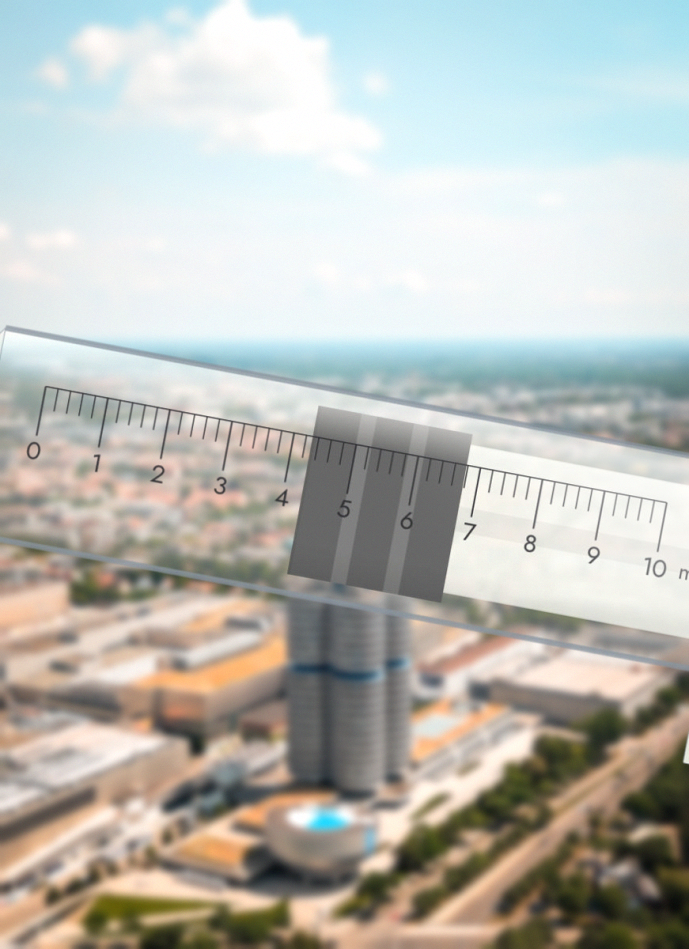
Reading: value=4.3 unit=mL
